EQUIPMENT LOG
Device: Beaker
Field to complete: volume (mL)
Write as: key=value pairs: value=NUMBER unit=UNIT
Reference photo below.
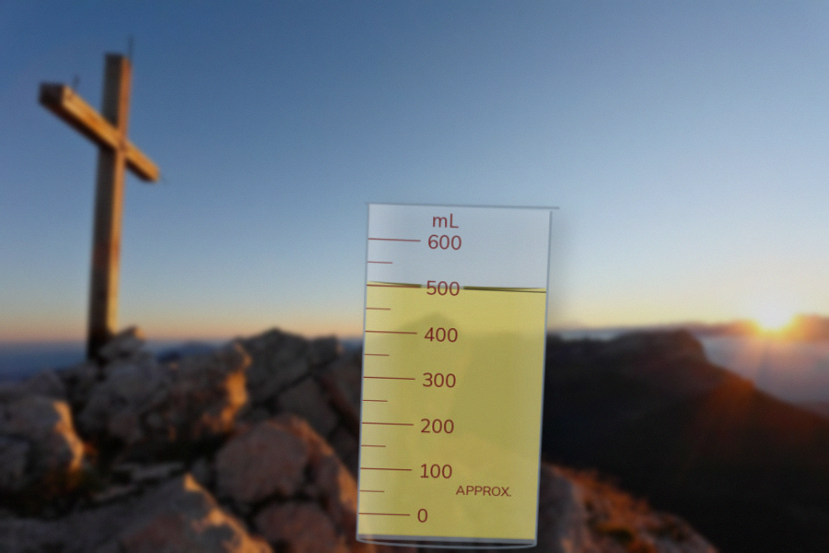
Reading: value=500 unit=mL
